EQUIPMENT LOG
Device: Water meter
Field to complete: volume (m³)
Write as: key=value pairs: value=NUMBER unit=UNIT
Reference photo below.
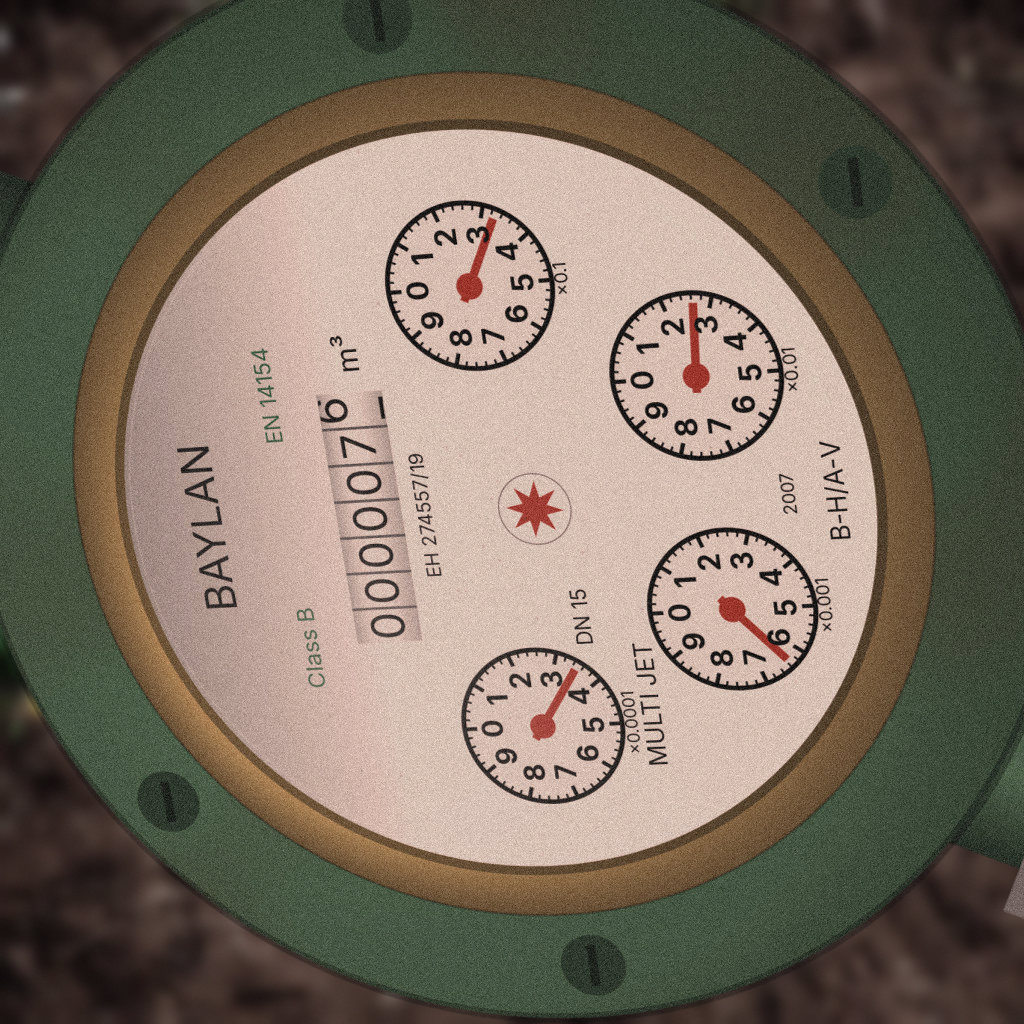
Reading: value=76.3263 unit=m³
